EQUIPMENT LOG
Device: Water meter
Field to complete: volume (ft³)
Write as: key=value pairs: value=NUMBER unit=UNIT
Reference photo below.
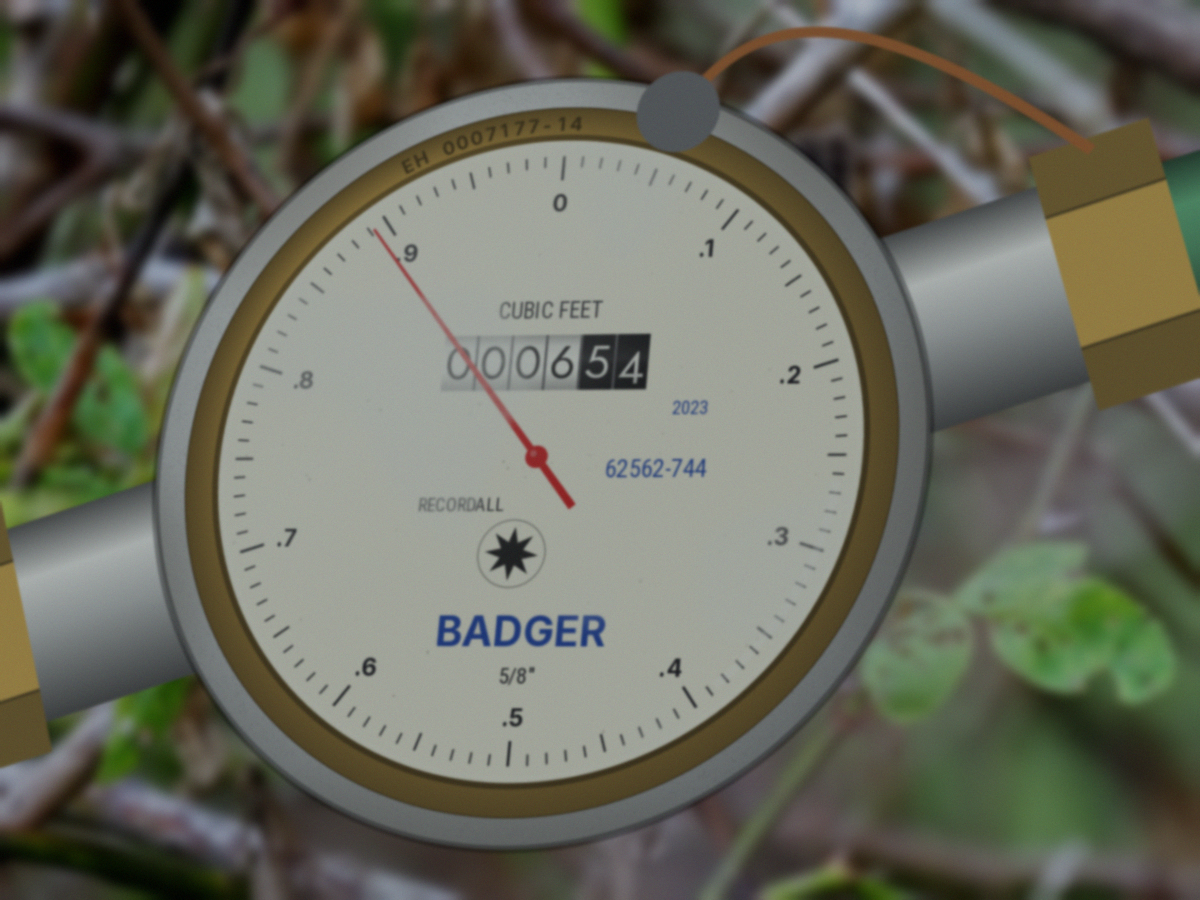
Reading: value=653.89 unit=ft³
